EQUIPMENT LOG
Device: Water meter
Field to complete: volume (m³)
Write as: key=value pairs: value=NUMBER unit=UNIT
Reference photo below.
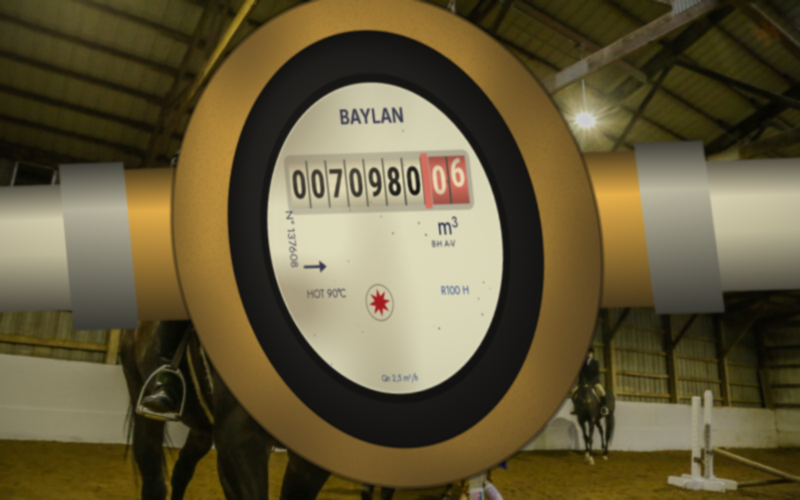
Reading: value=70980.06 unit=m³
